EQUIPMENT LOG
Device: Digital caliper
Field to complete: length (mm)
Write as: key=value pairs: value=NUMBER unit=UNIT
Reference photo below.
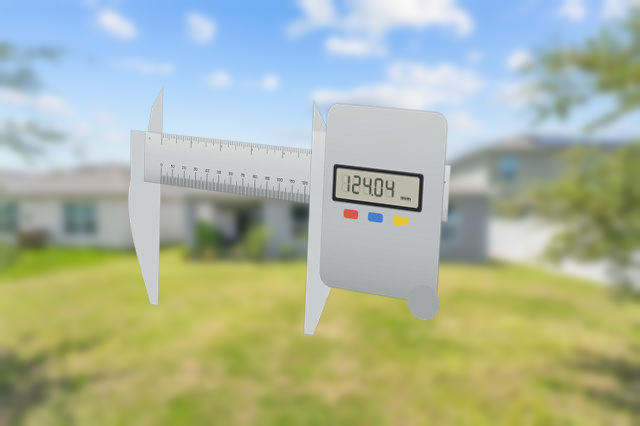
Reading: value=124.04 unit=mm
